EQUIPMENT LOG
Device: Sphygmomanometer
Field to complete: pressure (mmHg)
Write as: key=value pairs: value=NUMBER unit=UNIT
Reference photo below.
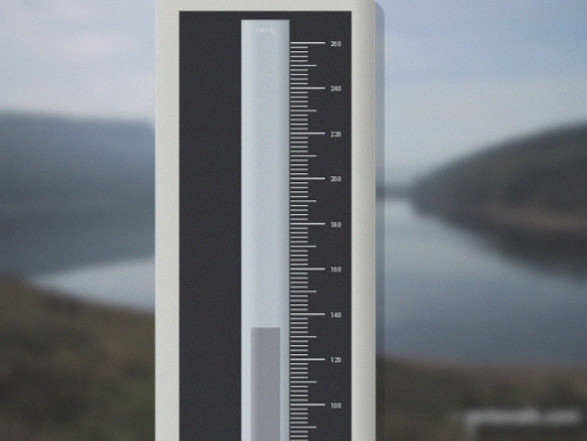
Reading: value=134 unit=mmHg
